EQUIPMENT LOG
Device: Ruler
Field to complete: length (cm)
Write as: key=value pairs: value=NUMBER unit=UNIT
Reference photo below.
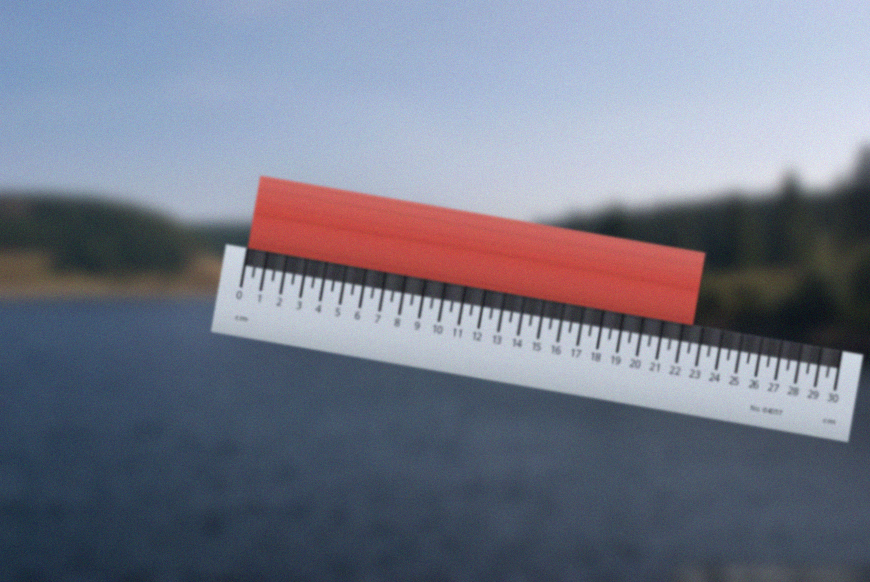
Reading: value=22.5 unit=cm
